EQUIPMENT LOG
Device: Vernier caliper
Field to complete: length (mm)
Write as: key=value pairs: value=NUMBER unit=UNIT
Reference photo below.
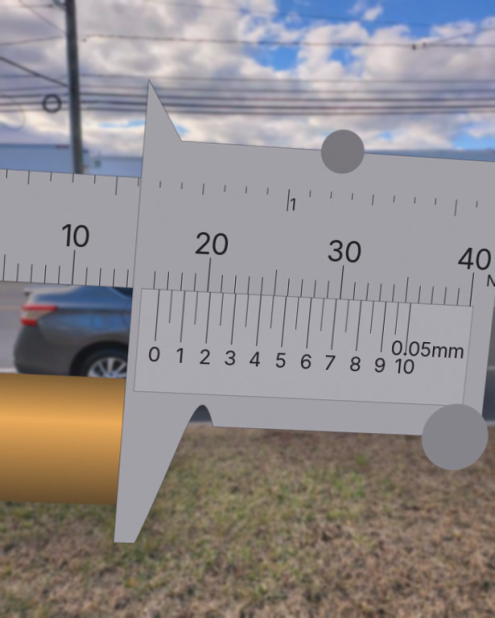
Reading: value=16.4 unit=mm
